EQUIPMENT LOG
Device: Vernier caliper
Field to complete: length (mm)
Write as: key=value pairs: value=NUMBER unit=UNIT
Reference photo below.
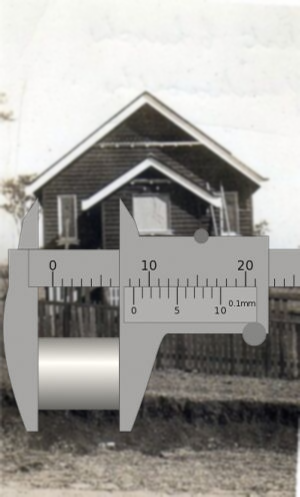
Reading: value=8.4 unit=mm
